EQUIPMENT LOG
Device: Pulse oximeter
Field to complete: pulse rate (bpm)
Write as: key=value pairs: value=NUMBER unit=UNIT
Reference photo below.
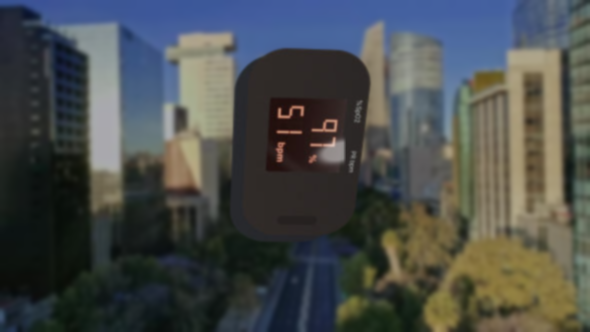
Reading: value=51 unit=bpm
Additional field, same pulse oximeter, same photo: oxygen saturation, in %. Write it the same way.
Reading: value=97 unit=%
